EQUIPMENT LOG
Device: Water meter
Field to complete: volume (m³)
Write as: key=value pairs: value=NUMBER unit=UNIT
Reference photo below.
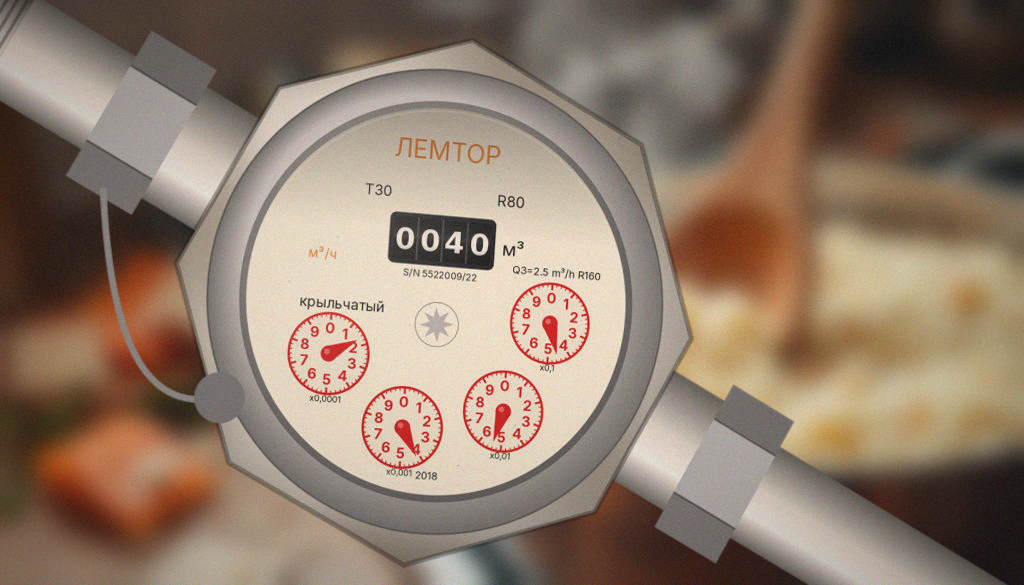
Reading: value=40.4541 unit=m³
